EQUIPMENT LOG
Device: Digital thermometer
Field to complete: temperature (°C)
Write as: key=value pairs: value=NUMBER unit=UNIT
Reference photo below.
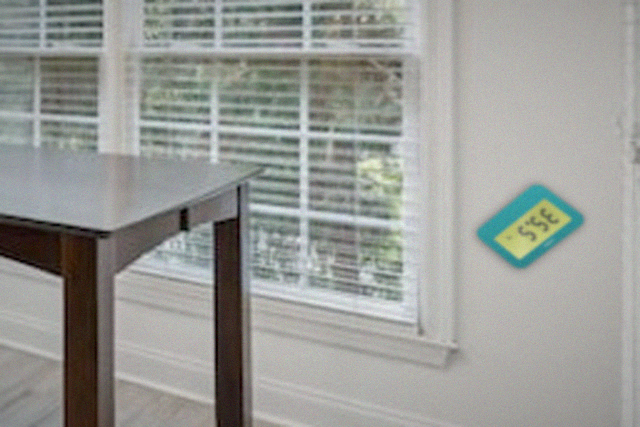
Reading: value=35.5 unit=°C
